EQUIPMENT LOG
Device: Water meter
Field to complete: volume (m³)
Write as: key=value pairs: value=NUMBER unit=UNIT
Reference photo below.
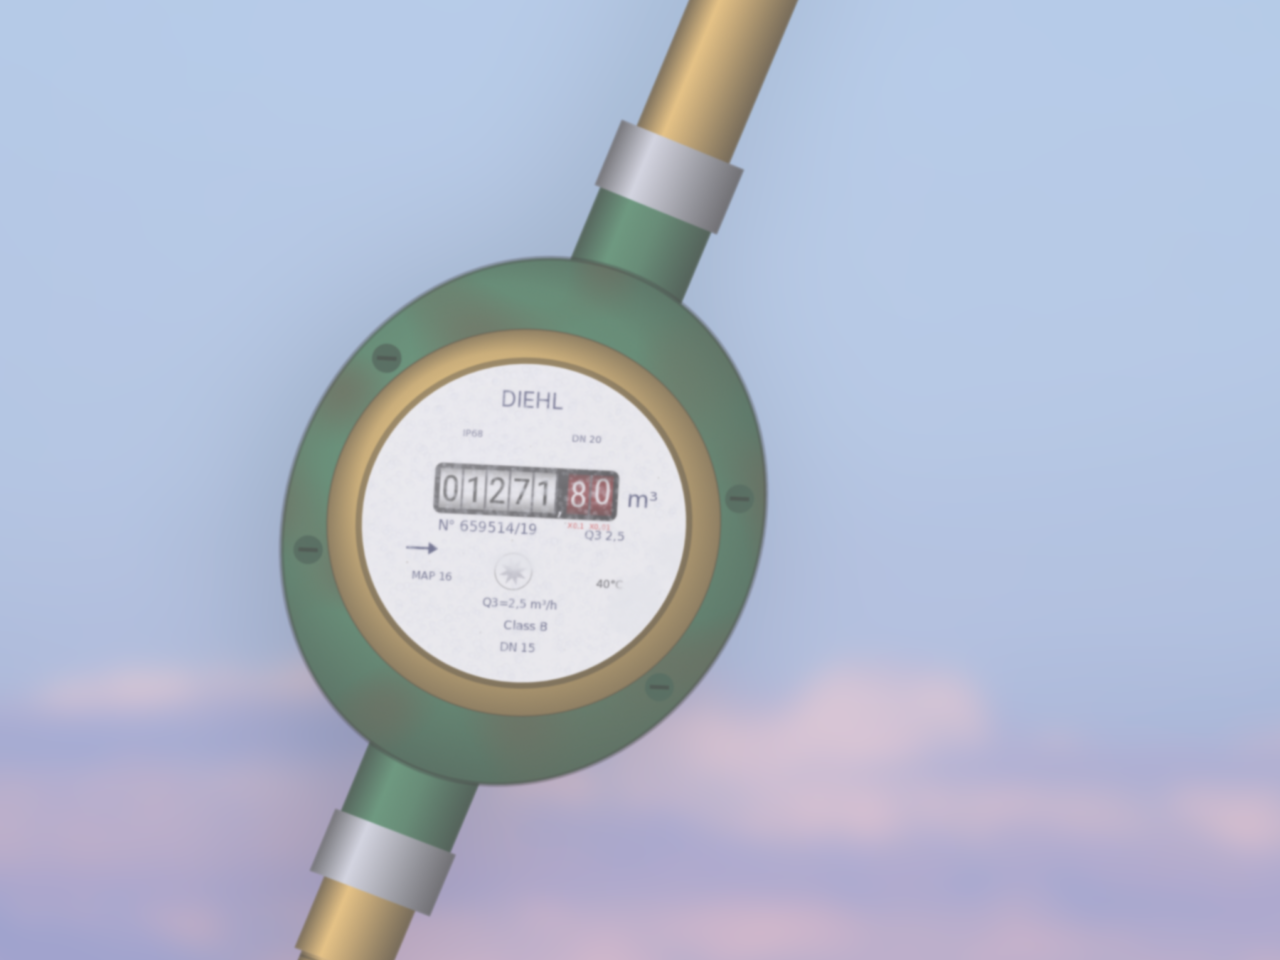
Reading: value=1271.80 unit=m³
